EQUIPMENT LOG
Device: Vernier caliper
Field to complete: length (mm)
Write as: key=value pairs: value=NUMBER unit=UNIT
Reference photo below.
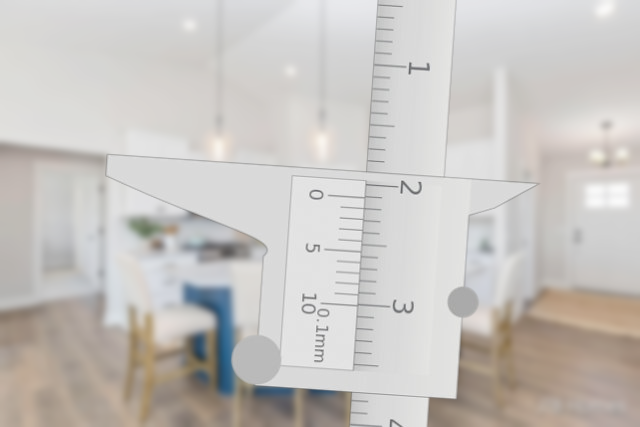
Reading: value=21.1 unit=mm
